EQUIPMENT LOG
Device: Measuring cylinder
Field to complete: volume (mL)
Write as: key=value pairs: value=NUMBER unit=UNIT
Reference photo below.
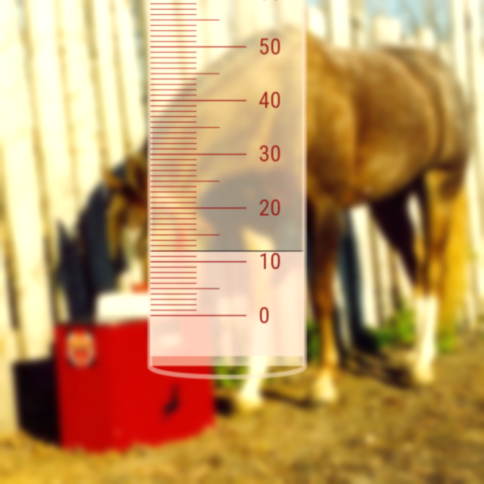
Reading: value=12 unit=mL
